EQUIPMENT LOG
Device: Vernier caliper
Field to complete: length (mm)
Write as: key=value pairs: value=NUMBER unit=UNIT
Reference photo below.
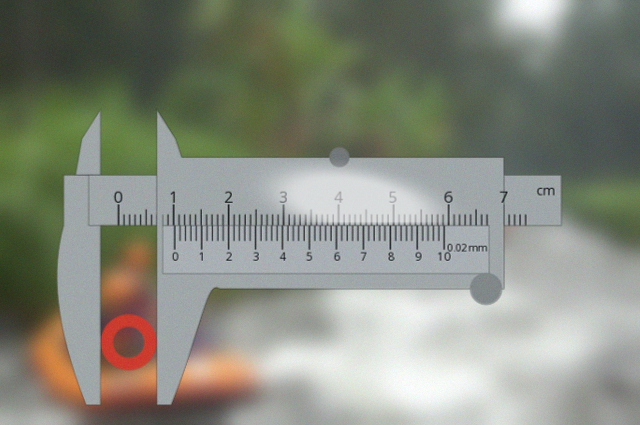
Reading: value=10.2 unit=mm
